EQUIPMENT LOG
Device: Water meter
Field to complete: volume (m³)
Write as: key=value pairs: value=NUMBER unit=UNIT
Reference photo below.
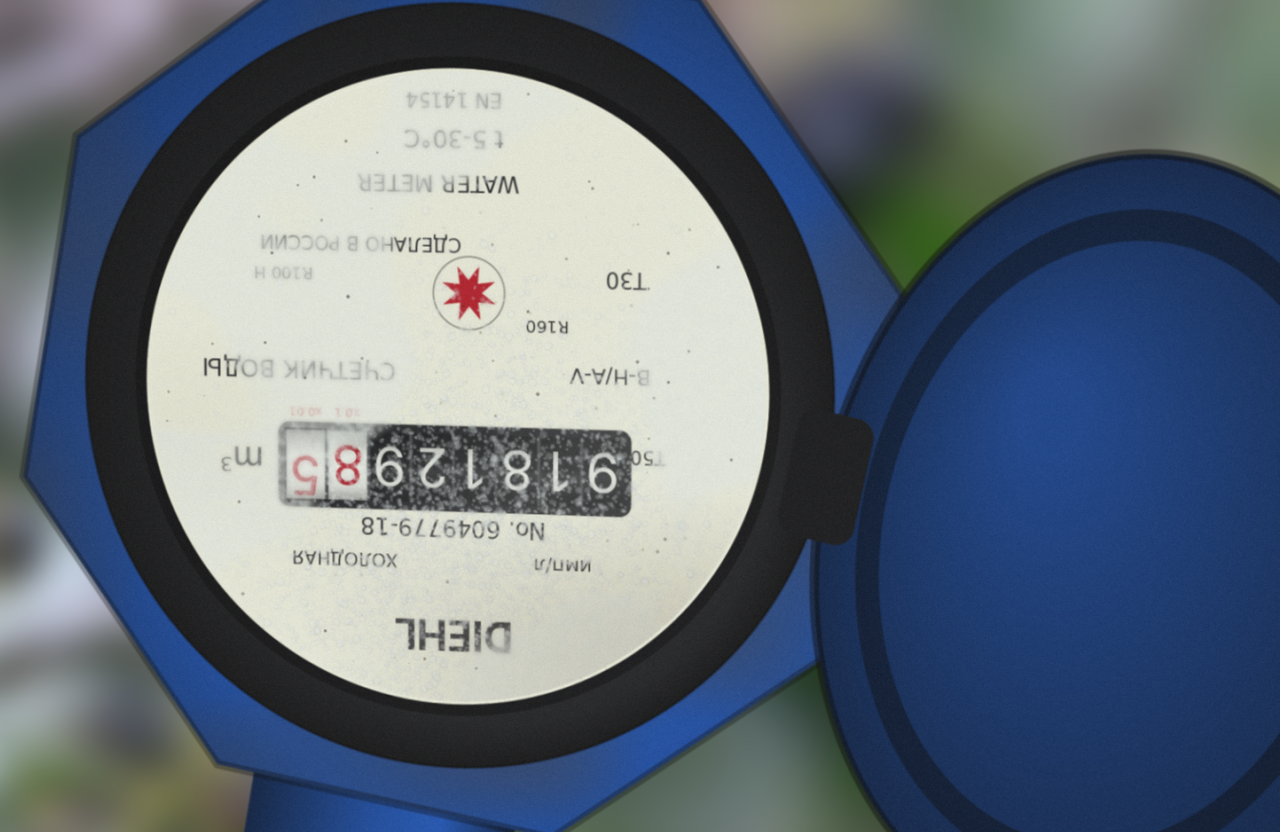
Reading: value=918129.85 unit=m³
